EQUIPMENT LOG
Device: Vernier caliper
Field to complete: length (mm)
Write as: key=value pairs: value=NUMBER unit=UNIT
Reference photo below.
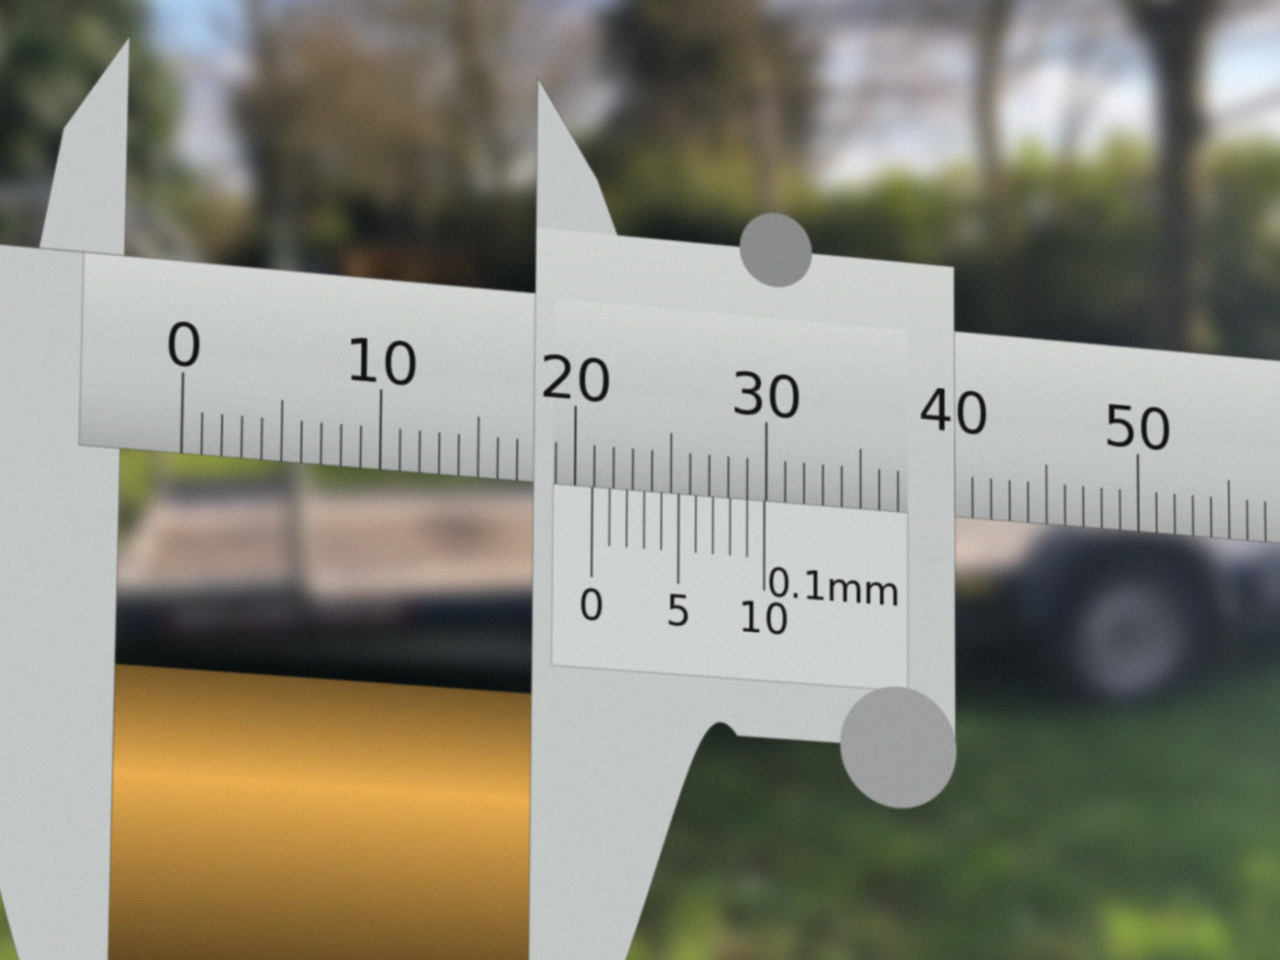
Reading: value=20.9 unit=mm
